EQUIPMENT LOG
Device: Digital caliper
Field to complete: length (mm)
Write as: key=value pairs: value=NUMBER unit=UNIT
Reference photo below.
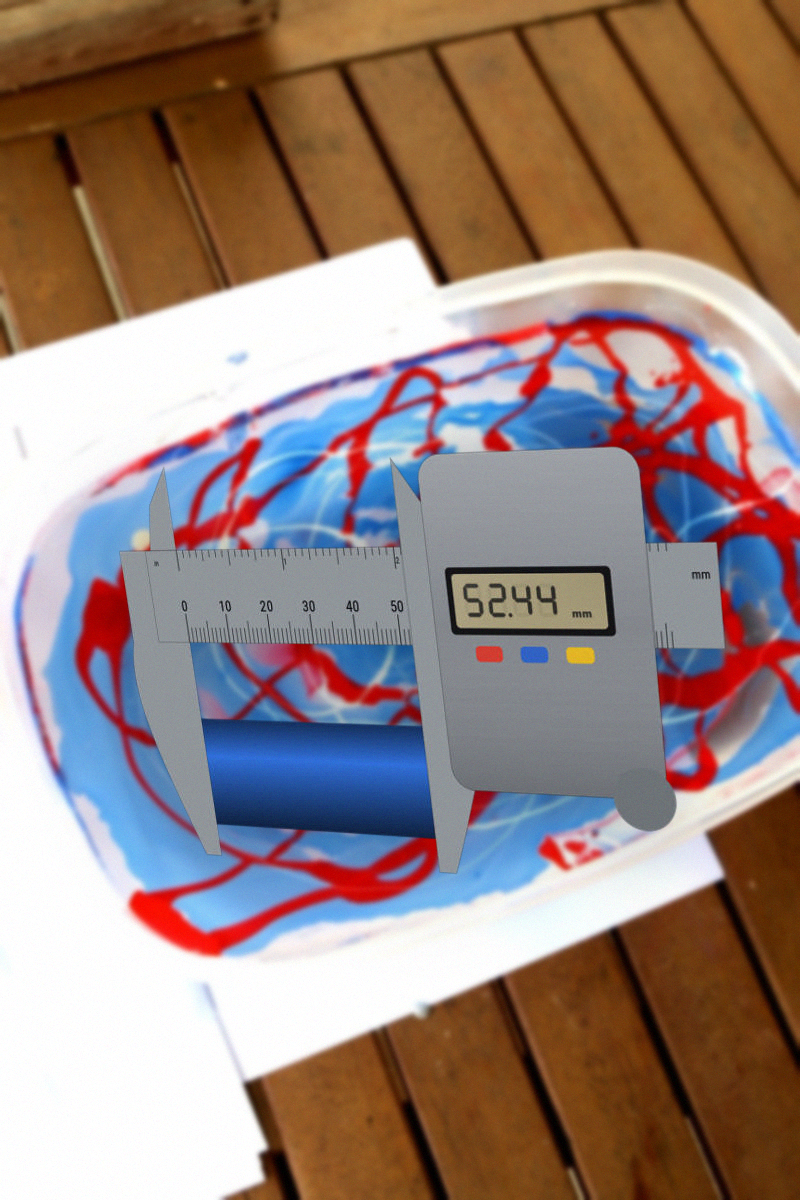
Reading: value=52.44 unit=mm
